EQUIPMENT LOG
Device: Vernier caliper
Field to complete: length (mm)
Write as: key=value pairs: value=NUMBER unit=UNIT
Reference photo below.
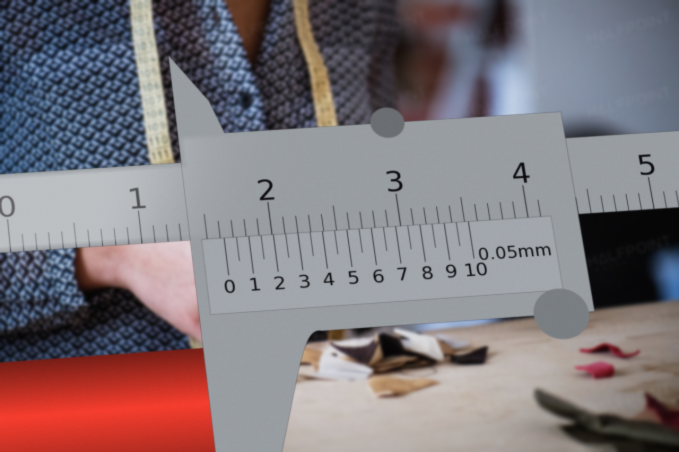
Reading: value=16.3 unit=mm
